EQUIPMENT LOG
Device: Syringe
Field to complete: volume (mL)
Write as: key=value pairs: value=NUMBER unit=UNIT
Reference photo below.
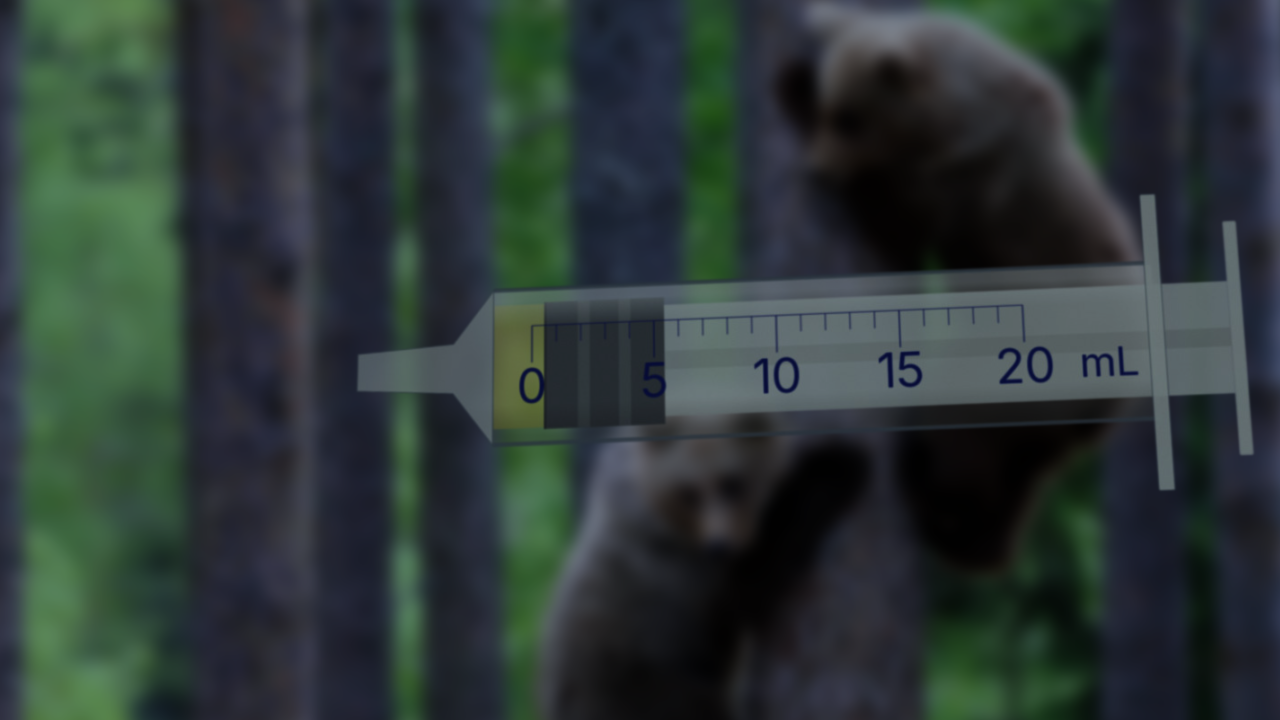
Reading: value=0.5 unit=mL
